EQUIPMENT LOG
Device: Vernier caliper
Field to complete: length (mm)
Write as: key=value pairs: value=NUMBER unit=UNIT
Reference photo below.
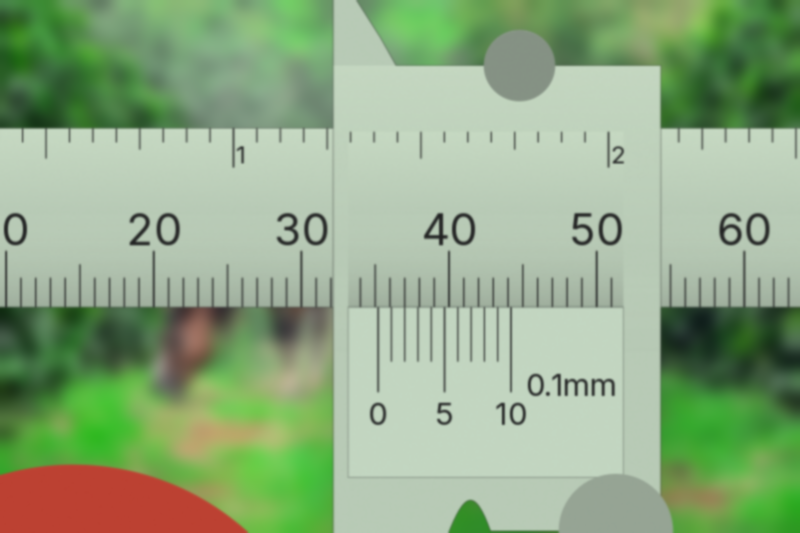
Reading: value=35.2 unit=mm
